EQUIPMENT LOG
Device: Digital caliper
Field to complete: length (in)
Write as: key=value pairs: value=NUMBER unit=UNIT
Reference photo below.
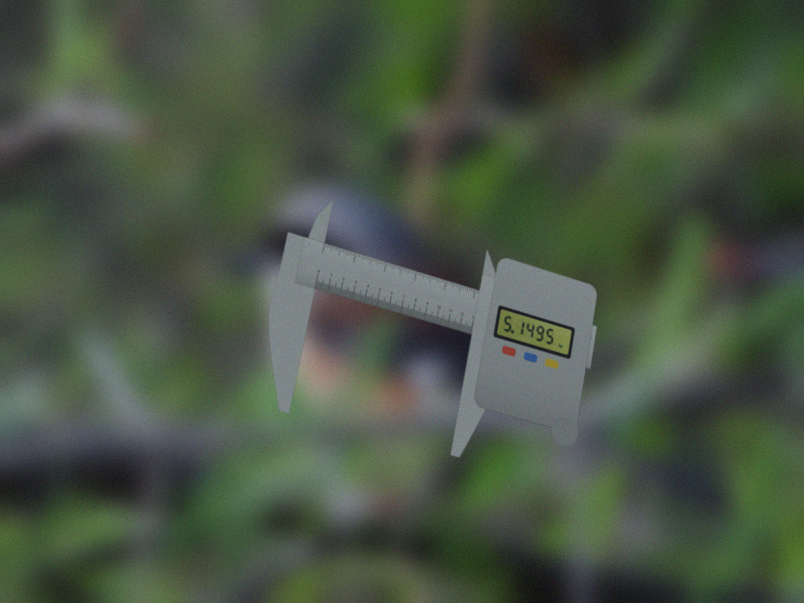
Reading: value=5.1495 unit=in
